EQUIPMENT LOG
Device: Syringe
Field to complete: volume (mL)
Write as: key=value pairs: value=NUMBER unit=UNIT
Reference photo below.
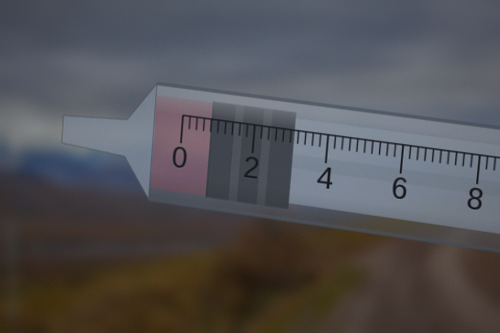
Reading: value=0.8 unit=mL
